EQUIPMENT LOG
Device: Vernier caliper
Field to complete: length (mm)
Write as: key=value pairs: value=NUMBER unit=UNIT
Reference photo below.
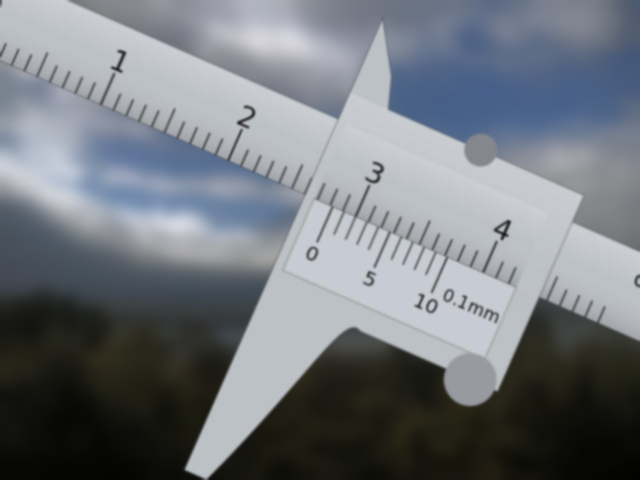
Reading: value=28.2 unit=mm
